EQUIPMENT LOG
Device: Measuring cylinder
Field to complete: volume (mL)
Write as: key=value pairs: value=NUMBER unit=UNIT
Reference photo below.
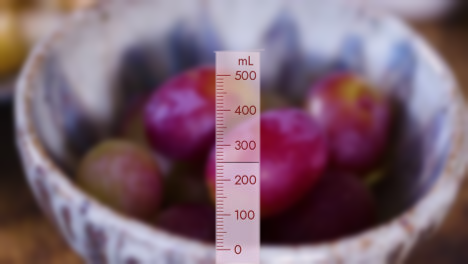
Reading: value=250 unit=mL
